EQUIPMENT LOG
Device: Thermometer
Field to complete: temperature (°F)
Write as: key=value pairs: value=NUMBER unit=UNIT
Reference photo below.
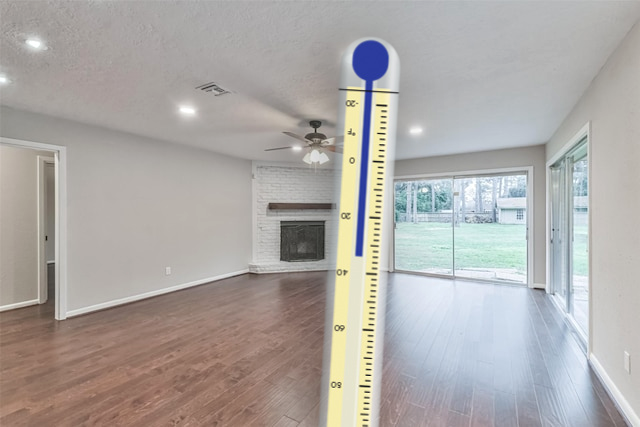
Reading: value=34 unit=°F
